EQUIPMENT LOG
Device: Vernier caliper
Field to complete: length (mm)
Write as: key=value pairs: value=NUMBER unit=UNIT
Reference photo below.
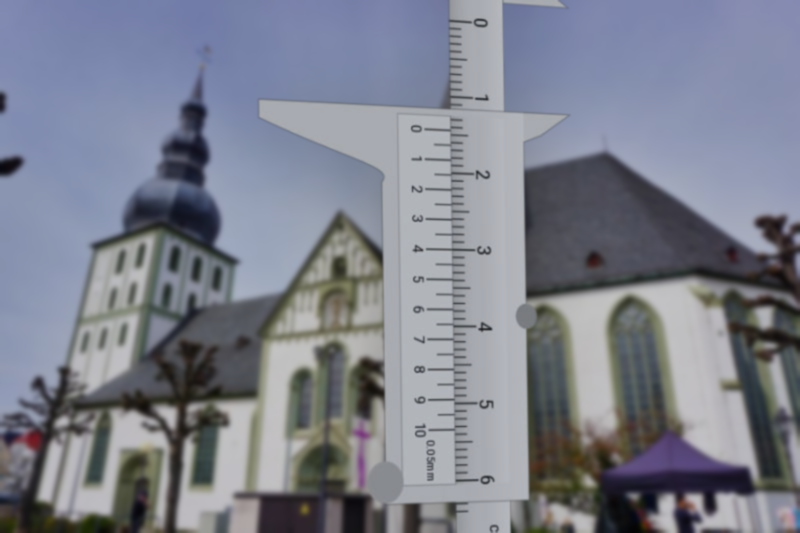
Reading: value=14.4 unit=mm
